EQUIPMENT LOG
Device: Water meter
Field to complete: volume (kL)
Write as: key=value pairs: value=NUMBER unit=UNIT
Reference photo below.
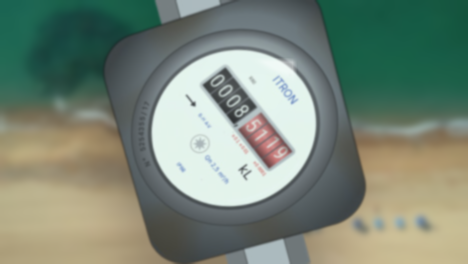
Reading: value=8.5119 unit=kL
